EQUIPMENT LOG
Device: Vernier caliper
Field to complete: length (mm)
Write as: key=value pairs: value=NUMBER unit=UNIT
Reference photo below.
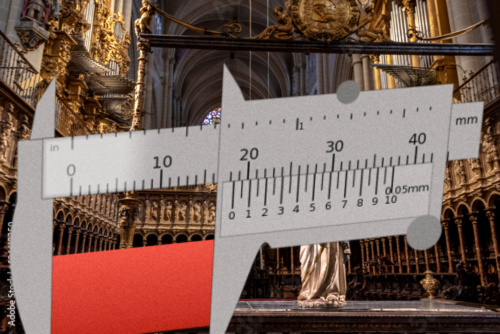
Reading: value=18.4 unit=mm
